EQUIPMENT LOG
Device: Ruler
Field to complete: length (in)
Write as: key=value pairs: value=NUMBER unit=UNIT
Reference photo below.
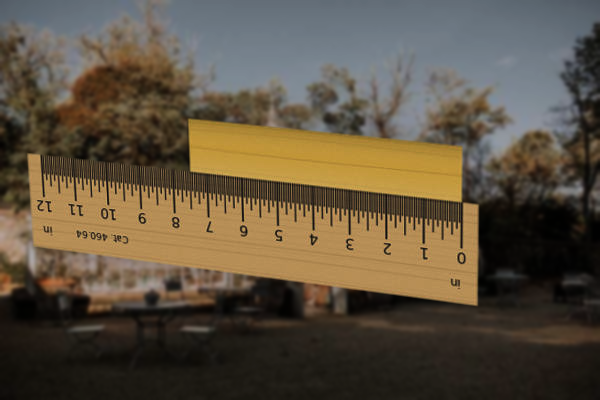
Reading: value=7.5 unit=in
